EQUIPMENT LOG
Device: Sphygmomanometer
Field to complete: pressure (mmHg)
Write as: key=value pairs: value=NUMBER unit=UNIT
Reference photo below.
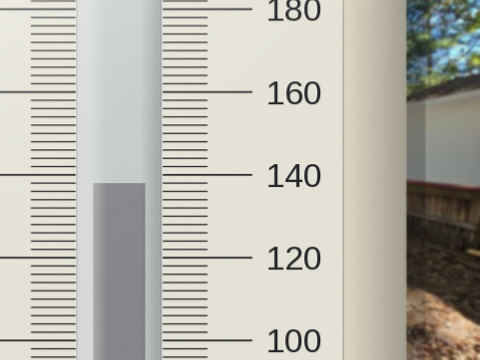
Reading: value=138 unit=mmHg
